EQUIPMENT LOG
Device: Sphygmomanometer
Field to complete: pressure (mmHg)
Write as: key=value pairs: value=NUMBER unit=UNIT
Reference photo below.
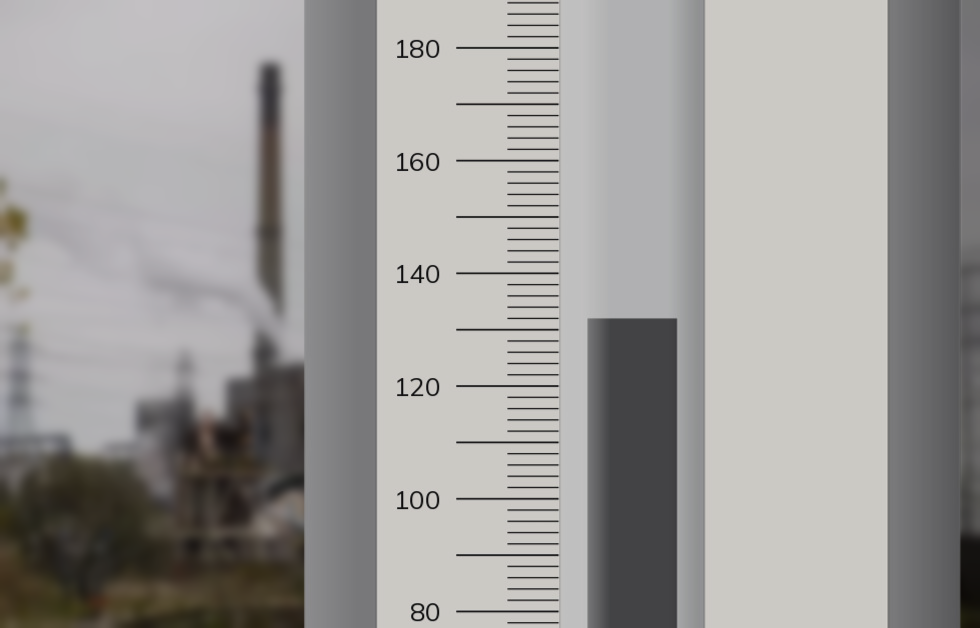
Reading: value=132 unit=mmHg
